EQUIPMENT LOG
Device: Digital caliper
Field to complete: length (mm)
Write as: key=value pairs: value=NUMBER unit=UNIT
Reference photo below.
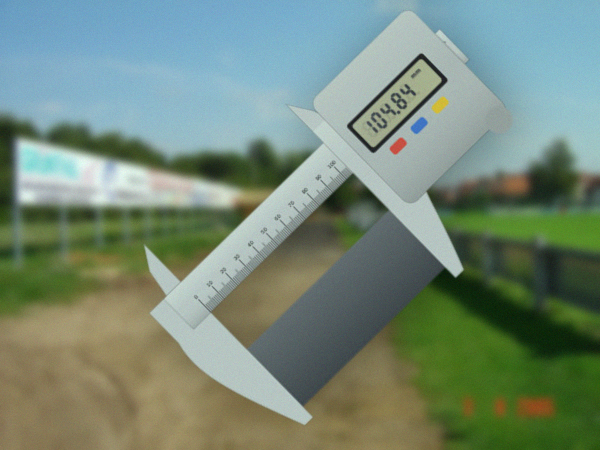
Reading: value=104.84 unit=mm
